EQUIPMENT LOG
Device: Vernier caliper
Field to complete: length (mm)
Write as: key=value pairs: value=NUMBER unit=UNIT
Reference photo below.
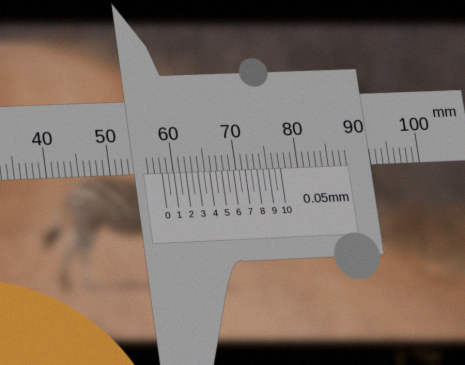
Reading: value=58.2 unit=mm
